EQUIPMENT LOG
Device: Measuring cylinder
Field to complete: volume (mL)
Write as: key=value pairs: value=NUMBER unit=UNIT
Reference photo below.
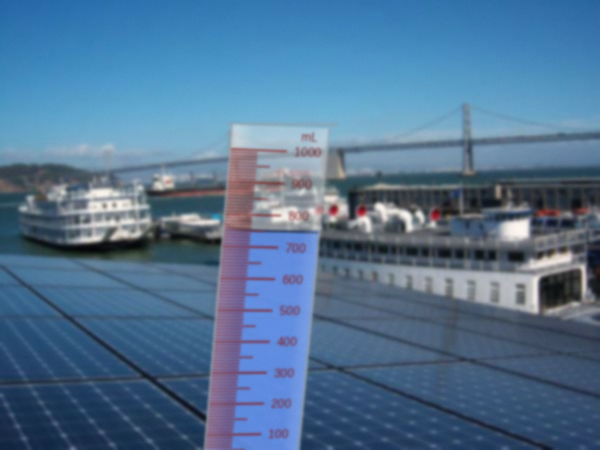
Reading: value=750 unit=mL
